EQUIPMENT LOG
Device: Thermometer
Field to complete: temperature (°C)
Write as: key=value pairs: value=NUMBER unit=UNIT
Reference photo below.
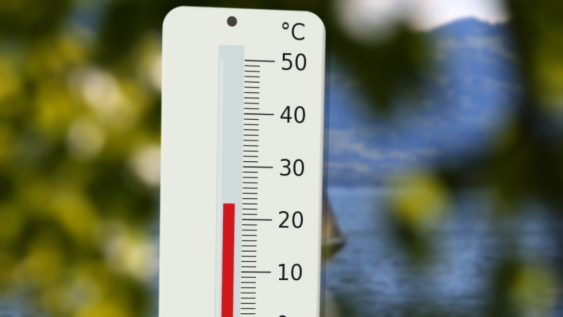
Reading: value=23 unit=°C
